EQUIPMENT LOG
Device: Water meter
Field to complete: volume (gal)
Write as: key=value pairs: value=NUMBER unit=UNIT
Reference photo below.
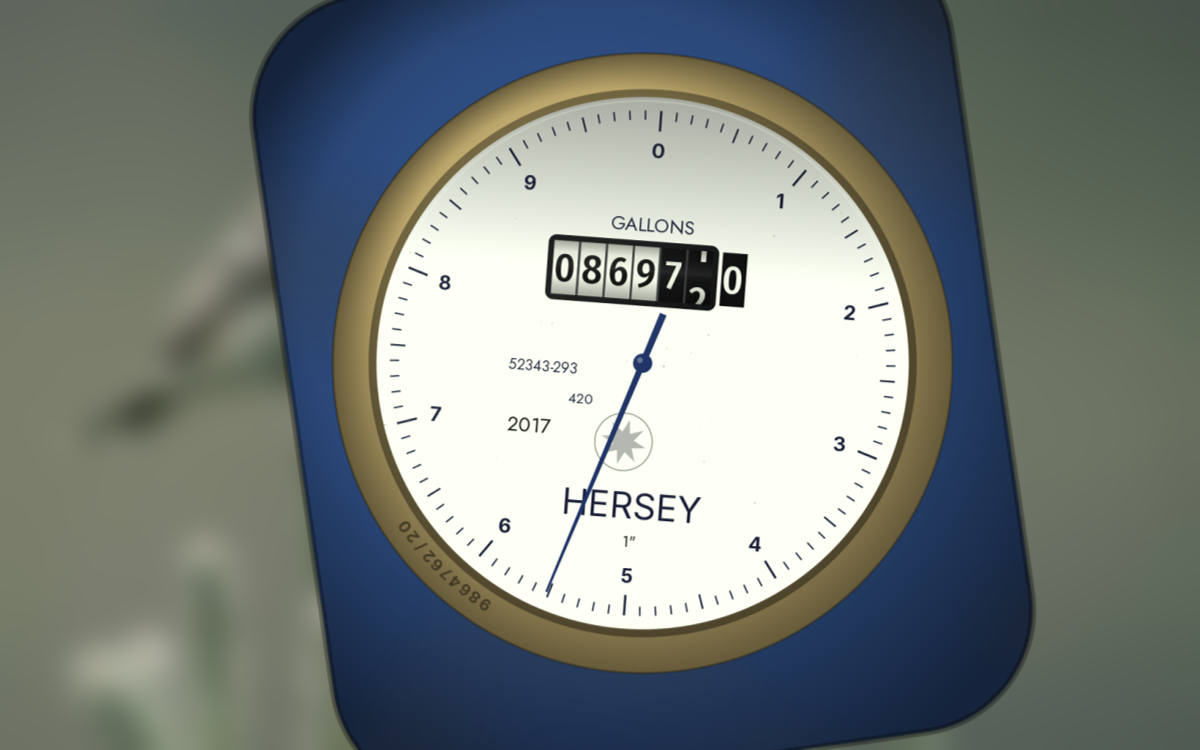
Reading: value=869715.5 unit=gal
